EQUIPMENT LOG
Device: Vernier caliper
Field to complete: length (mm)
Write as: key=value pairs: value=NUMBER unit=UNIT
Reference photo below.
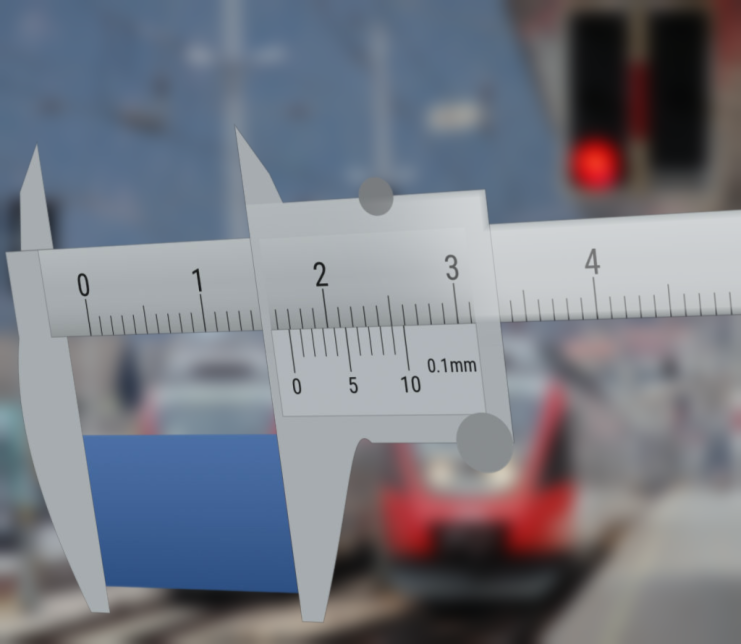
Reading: value=16.9 unit=mm
